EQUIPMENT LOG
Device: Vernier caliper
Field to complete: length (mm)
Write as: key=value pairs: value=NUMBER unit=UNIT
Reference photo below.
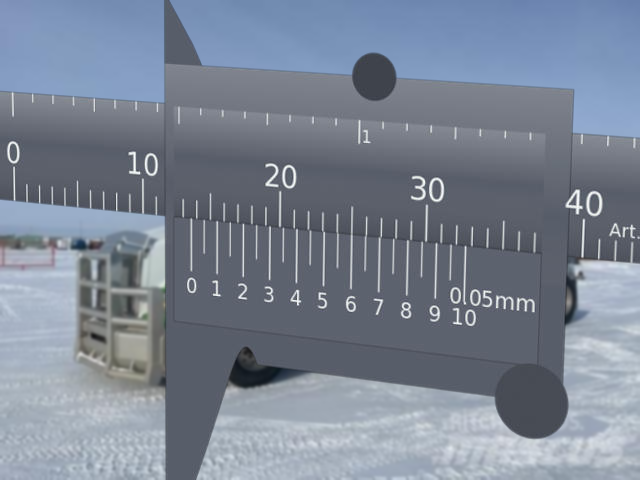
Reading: value=13.6 unit=mm
